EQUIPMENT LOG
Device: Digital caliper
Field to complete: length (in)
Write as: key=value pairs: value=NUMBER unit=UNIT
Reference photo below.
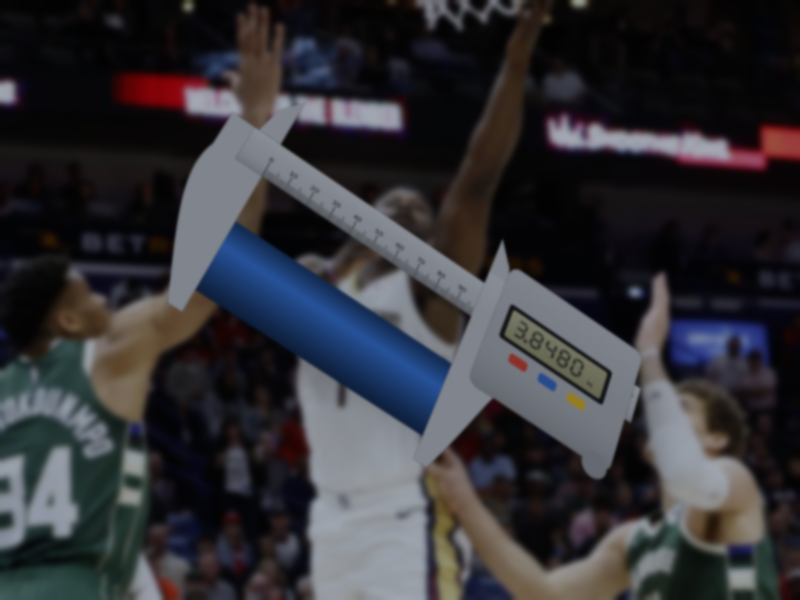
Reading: value=3.8480 unit=in
